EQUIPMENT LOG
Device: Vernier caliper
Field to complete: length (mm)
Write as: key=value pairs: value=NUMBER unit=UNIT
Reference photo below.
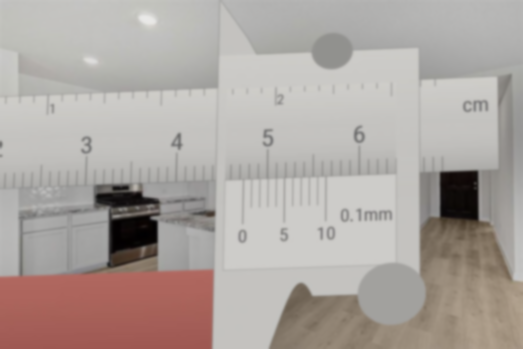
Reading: value=47.4 unit=mm
